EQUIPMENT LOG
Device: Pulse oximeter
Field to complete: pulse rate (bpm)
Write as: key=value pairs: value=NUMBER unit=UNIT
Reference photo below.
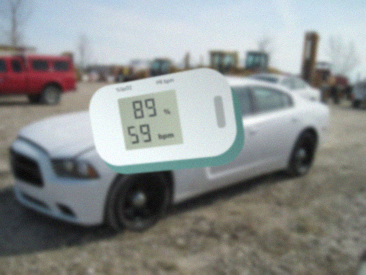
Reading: value=59 unit=bpm
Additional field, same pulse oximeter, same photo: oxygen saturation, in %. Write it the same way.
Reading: value=89 unit=%
